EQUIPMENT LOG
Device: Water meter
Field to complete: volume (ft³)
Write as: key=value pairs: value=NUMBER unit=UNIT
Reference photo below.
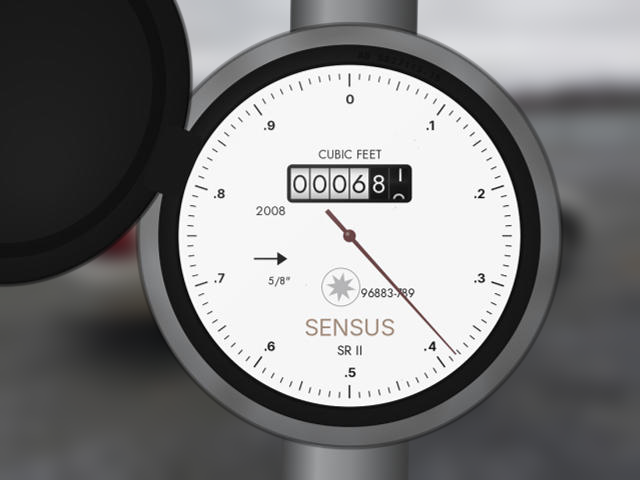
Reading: value=681.38 unit=ft³
